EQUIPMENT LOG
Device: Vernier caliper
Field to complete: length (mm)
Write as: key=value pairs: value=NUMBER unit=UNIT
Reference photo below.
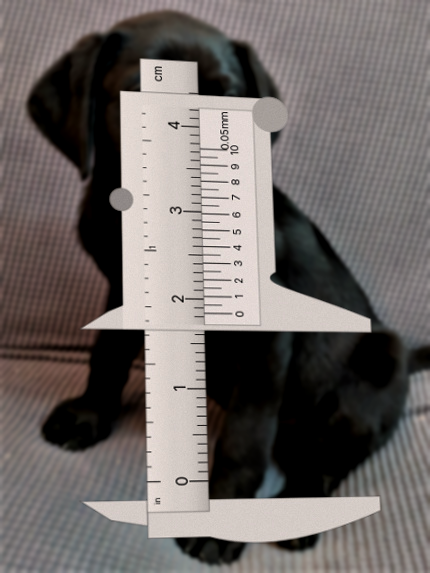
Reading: value=18.4 unit=mm
